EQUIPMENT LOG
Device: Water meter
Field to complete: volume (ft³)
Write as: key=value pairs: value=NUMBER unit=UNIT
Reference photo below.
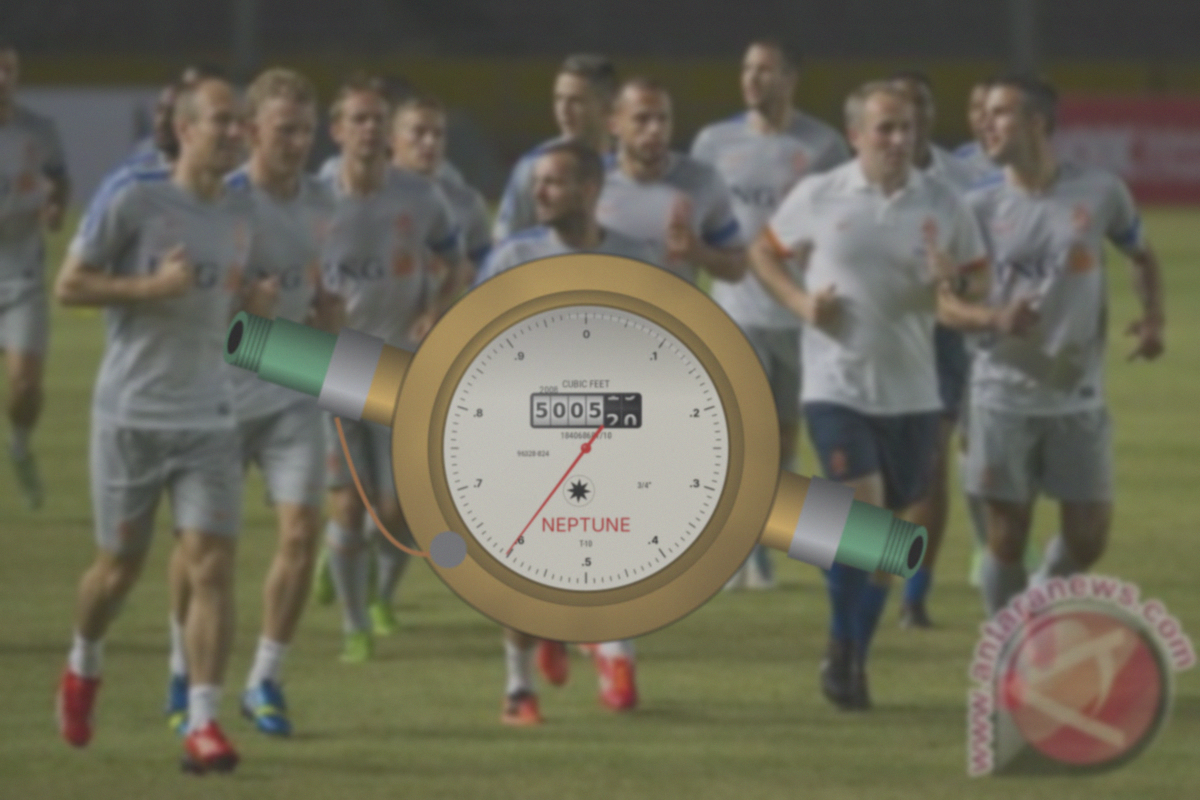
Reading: value=500519.60 unit=ft³
